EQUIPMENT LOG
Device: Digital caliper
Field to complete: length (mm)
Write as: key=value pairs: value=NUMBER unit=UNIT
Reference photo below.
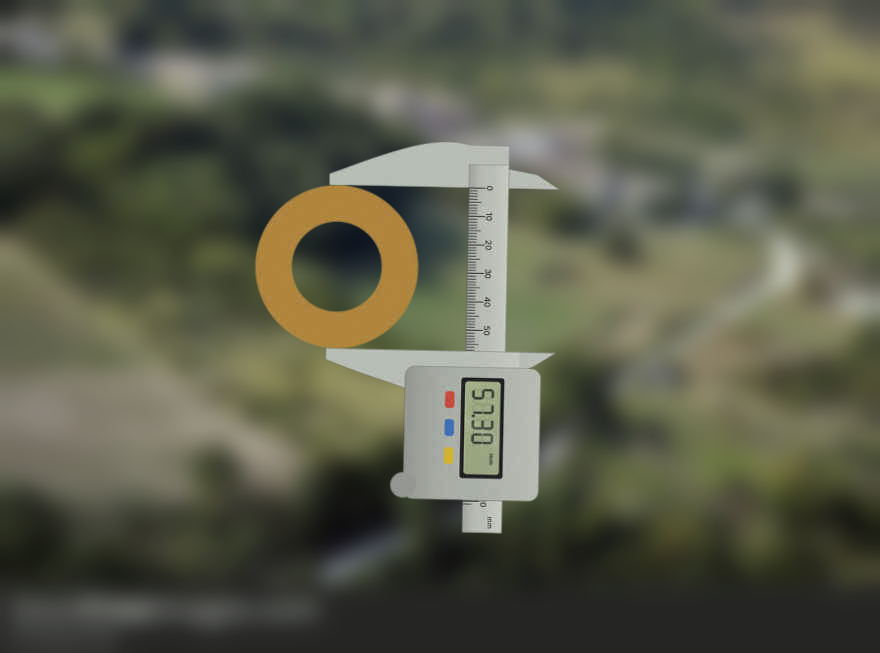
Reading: value=57.30 unit=mm
